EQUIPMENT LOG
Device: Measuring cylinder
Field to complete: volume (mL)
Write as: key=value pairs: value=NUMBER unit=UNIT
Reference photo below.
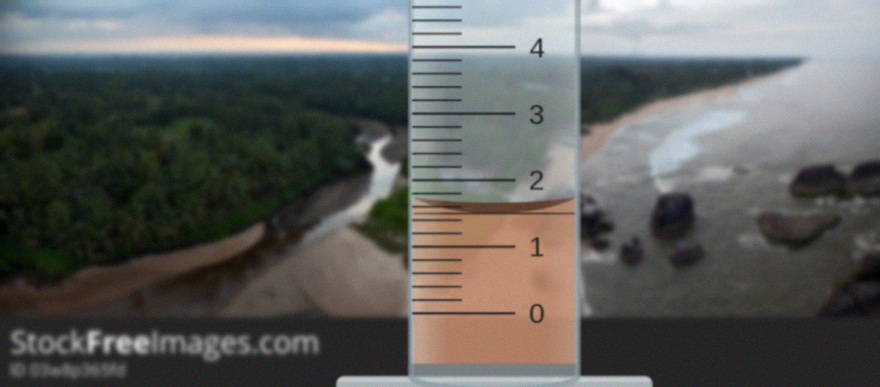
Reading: value=1.5 unit=mL
